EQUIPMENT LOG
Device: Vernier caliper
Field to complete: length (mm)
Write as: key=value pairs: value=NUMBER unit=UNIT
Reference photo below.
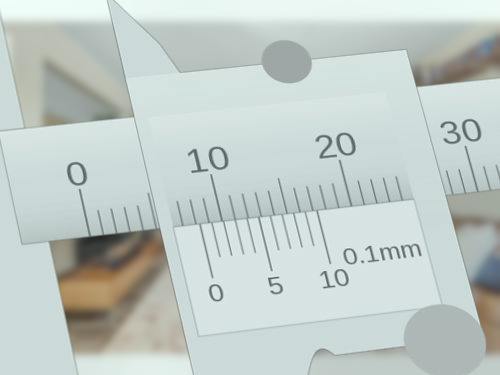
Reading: value=8.3 unit=mm
